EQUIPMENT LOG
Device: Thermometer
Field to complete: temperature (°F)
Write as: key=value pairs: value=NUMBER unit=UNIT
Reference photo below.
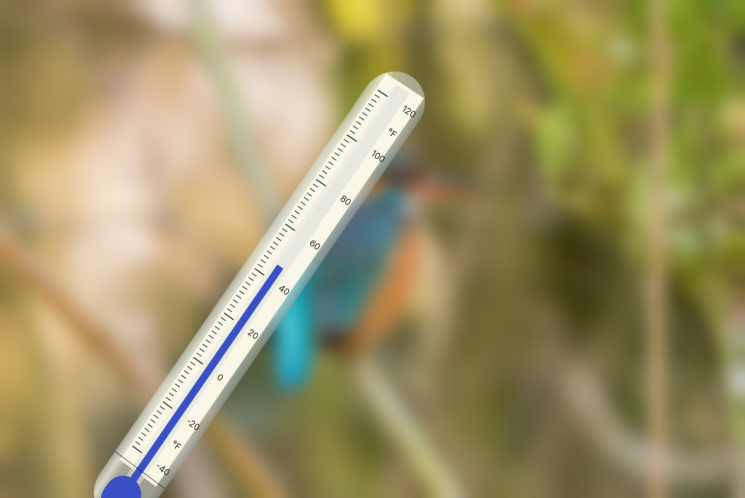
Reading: value=46 unit=°F
